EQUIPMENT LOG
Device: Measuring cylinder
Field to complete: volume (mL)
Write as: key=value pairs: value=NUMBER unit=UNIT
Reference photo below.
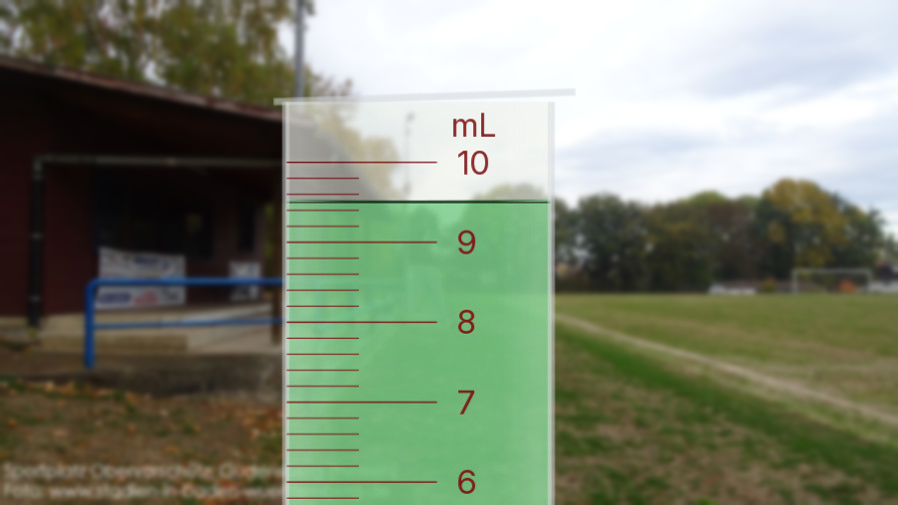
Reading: value=9.5 unit=mL
